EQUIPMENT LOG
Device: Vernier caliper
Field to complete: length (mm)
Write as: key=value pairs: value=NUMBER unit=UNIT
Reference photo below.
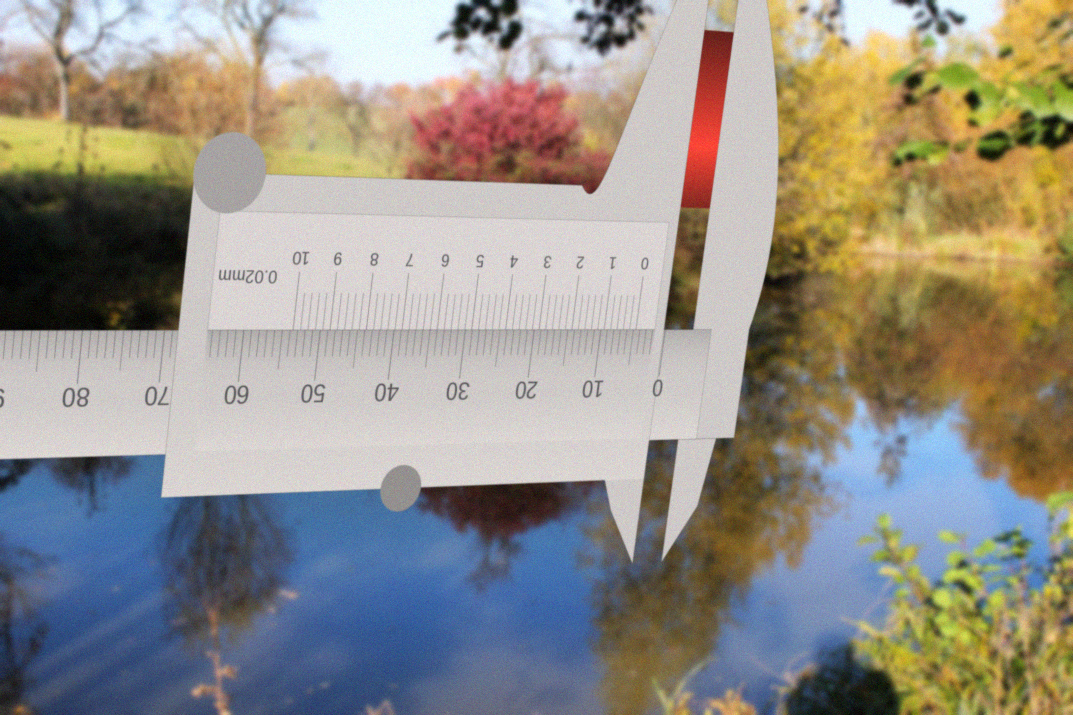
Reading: value=4.6 unit=mm
